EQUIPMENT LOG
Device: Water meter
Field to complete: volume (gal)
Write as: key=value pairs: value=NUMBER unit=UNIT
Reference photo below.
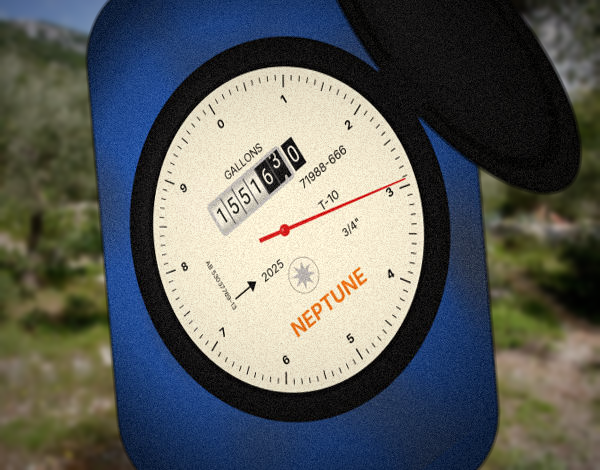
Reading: value=1551632.9 unit=gal
